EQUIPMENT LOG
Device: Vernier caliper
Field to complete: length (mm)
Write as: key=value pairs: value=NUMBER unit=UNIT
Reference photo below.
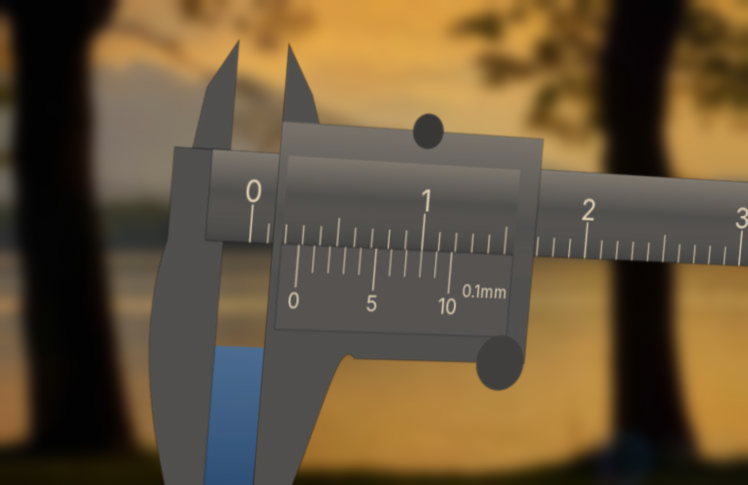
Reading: value=2.8 unit=mm
